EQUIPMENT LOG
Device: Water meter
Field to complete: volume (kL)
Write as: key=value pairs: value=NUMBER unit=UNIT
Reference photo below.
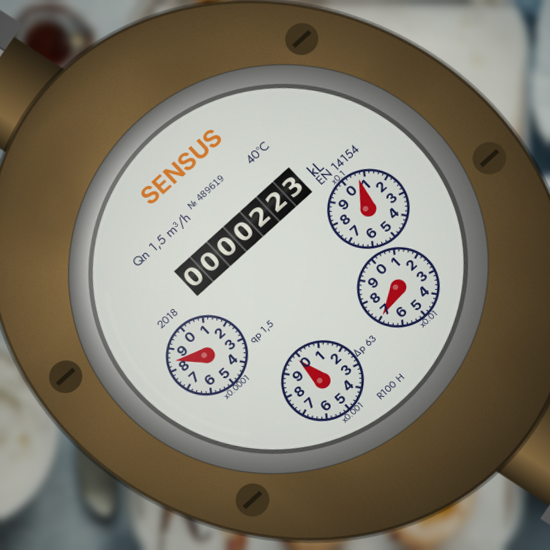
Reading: value=223.0698 unit=kL
